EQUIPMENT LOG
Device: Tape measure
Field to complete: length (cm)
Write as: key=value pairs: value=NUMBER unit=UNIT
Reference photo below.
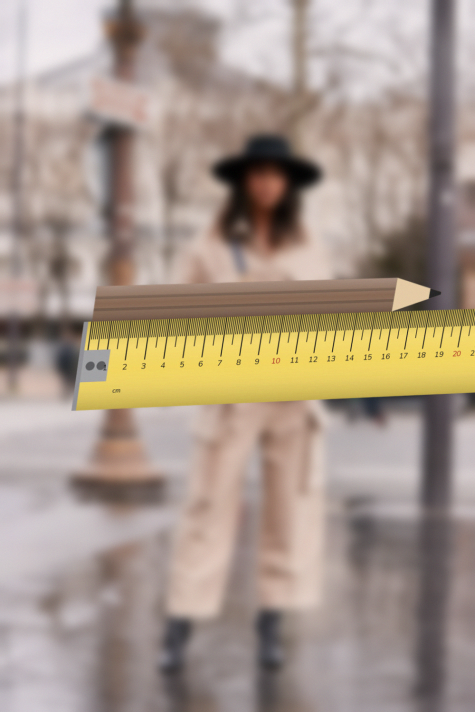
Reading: value=18.5 unit=cm
